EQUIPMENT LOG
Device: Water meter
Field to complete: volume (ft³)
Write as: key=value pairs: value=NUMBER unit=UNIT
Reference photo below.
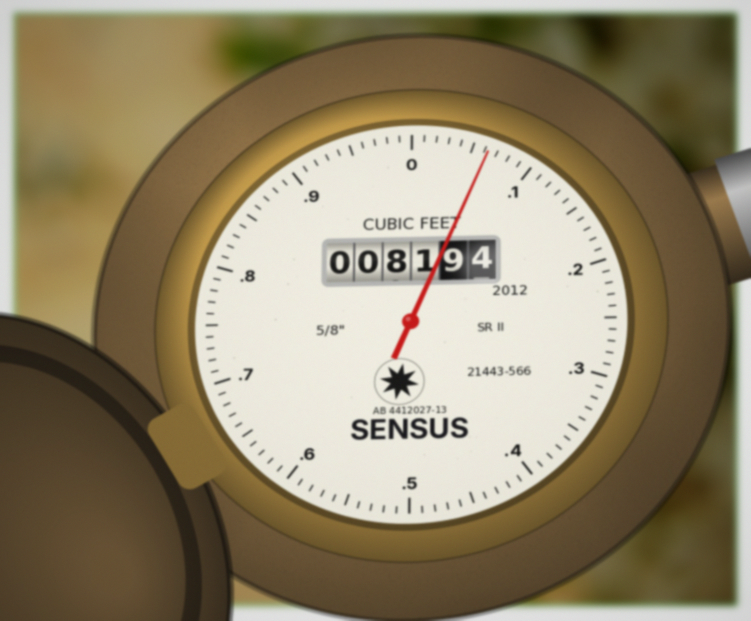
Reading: value=8194.06 unit=ft³
